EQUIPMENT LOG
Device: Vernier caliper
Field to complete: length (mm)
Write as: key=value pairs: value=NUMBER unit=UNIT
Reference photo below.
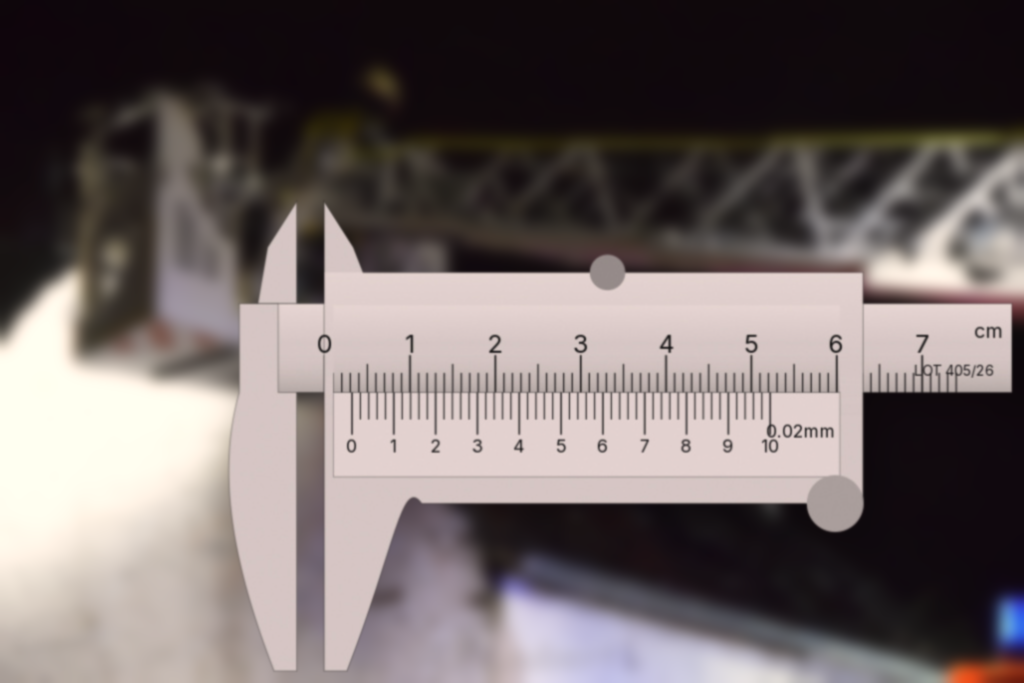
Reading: value=3.2 unit=mm
